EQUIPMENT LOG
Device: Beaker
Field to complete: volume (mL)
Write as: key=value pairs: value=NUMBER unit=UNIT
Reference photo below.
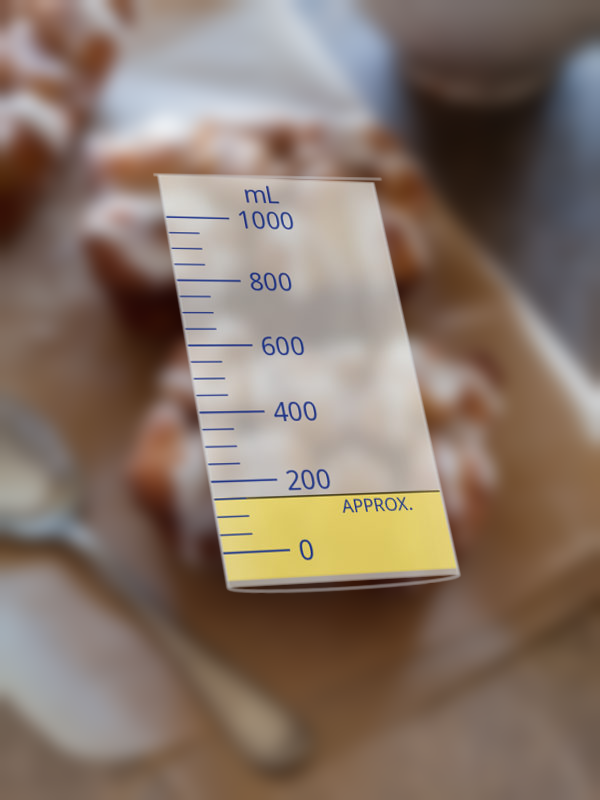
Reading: value=150 unit=mL
